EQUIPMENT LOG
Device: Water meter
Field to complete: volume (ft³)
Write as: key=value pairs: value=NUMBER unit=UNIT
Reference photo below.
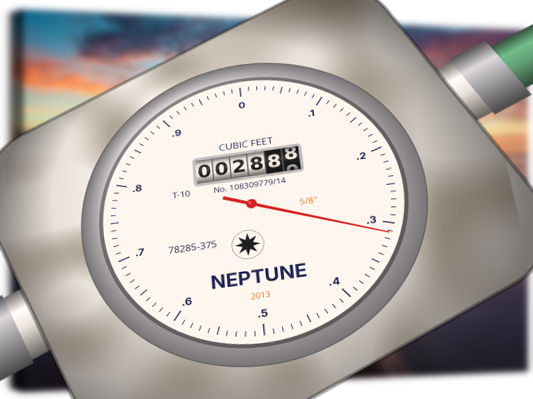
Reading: value=2888.31 unit=ft³
